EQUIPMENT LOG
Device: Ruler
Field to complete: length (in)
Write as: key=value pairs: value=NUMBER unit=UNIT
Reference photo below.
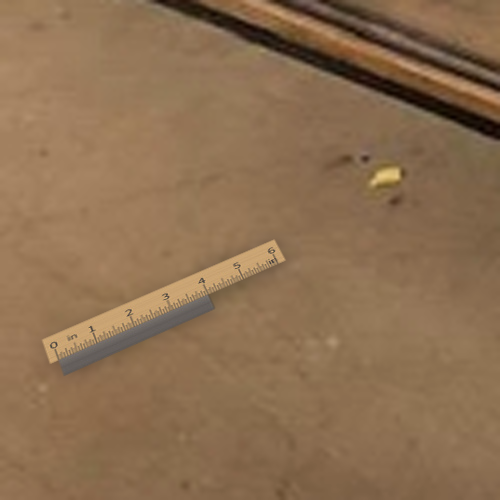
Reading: value=4 unit=in
